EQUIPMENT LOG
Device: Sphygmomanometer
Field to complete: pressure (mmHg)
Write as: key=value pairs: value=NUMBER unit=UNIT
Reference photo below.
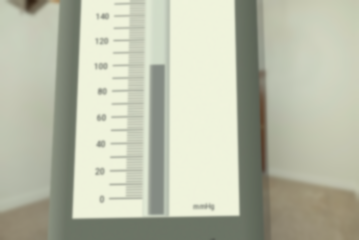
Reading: value=100 unit=mmHg
